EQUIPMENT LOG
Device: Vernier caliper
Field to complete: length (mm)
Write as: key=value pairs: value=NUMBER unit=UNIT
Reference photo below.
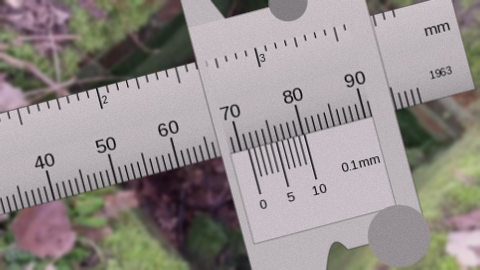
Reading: value=71.2 unit=mm
